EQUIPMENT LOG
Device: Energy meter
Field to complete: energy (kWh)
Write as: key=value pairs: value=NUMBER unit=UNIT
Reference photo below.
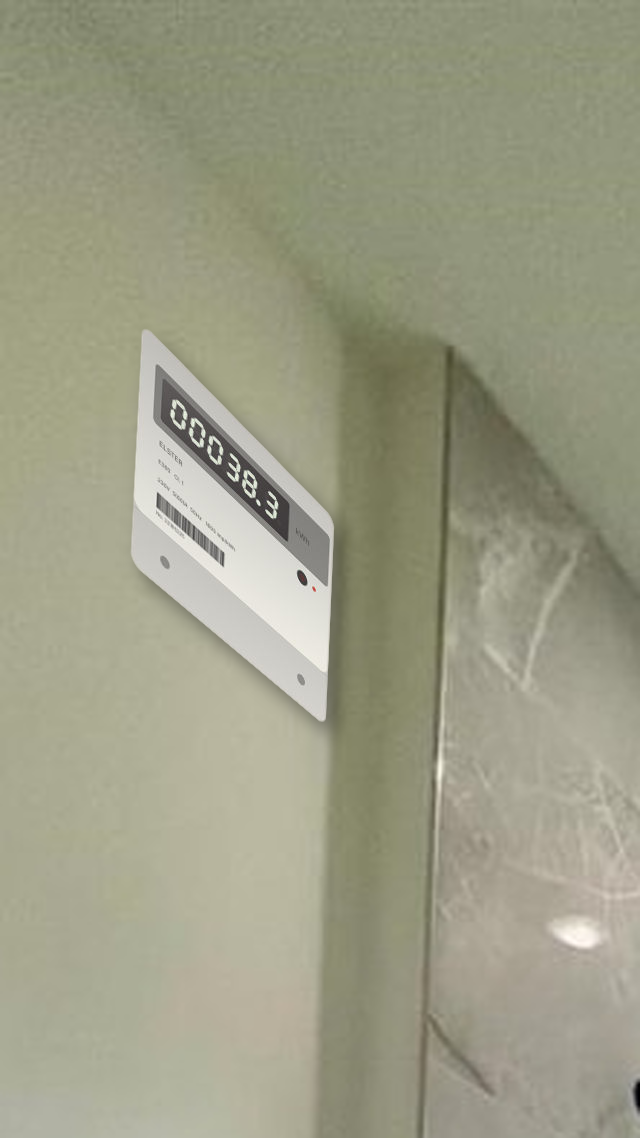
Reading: value=38.3 unit=kWh
